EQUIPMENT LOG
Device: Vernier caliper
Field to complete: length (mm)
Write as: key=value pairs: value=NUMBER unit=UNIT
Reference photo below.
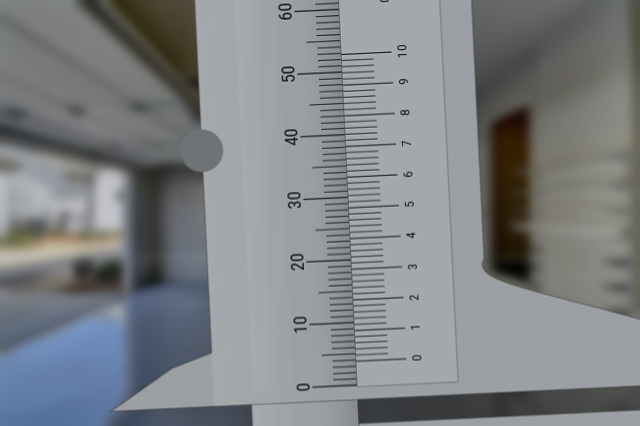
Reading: value=3.8 unit=mm
